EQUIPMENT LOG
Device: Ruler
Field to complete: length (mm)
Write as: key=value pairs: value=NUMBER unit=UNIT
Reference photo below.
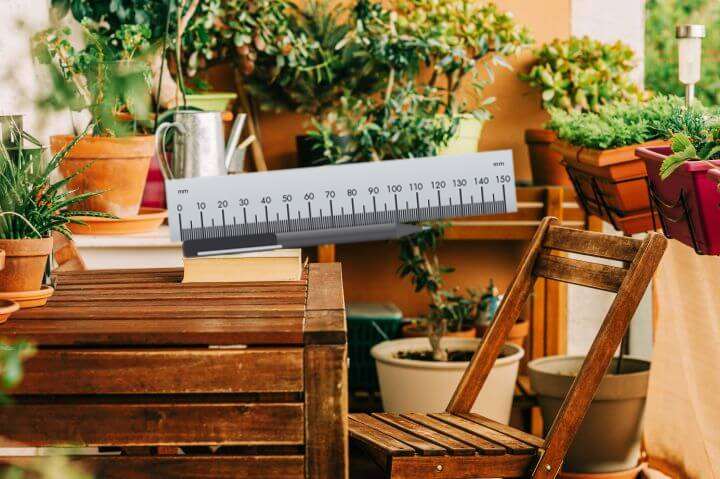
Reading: value=115 unit=mm
